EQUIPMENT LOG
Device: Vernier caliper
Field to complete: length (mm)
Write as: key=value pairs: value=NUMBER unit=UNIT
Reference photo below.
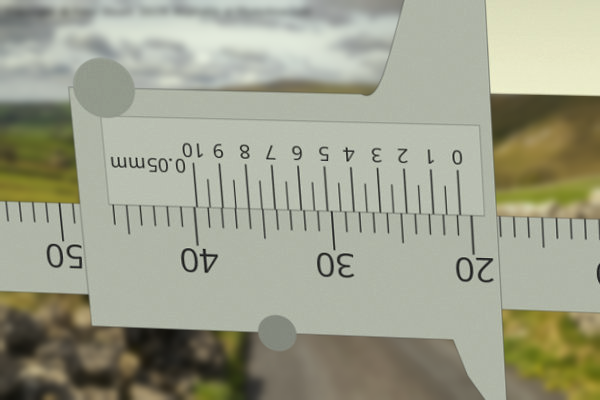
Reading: value=20.8 unit=mm
